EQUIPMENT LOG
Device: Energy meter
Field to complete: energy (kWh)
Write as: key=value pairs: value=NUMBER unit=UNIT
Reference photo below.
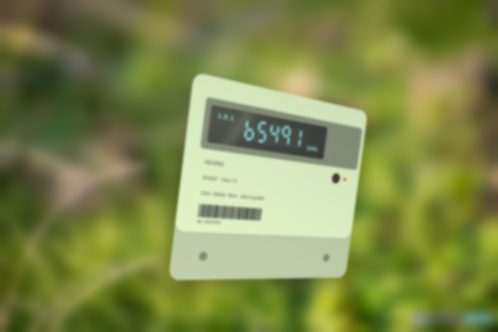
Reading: value=65491 unit=kWh
